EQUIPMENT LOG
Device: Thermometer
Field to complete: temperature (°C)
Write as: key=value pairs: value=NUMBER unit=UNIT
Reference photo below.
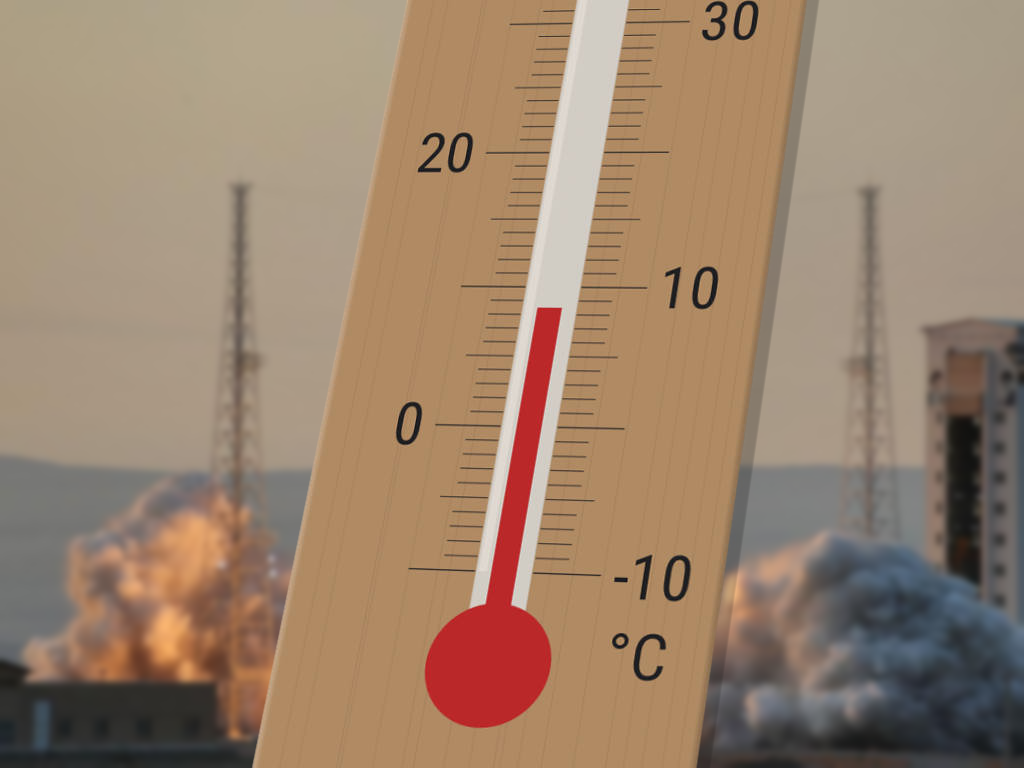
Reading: value=8.5 unit=°C
